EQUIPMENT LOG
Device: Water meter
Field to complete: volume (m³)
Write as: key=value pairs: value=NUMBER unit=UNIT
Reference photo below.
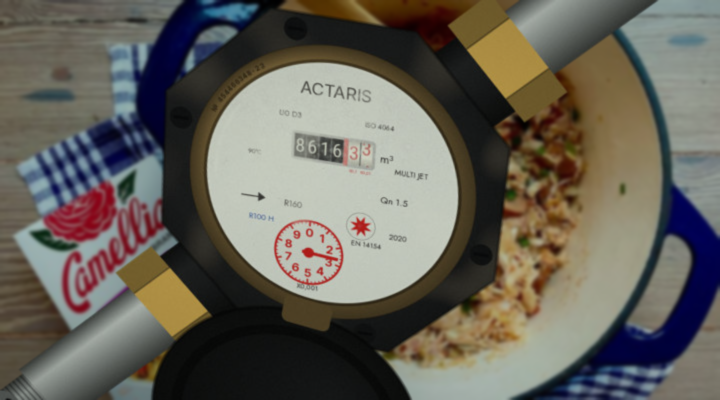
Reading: value=8616.332 unit=m³
